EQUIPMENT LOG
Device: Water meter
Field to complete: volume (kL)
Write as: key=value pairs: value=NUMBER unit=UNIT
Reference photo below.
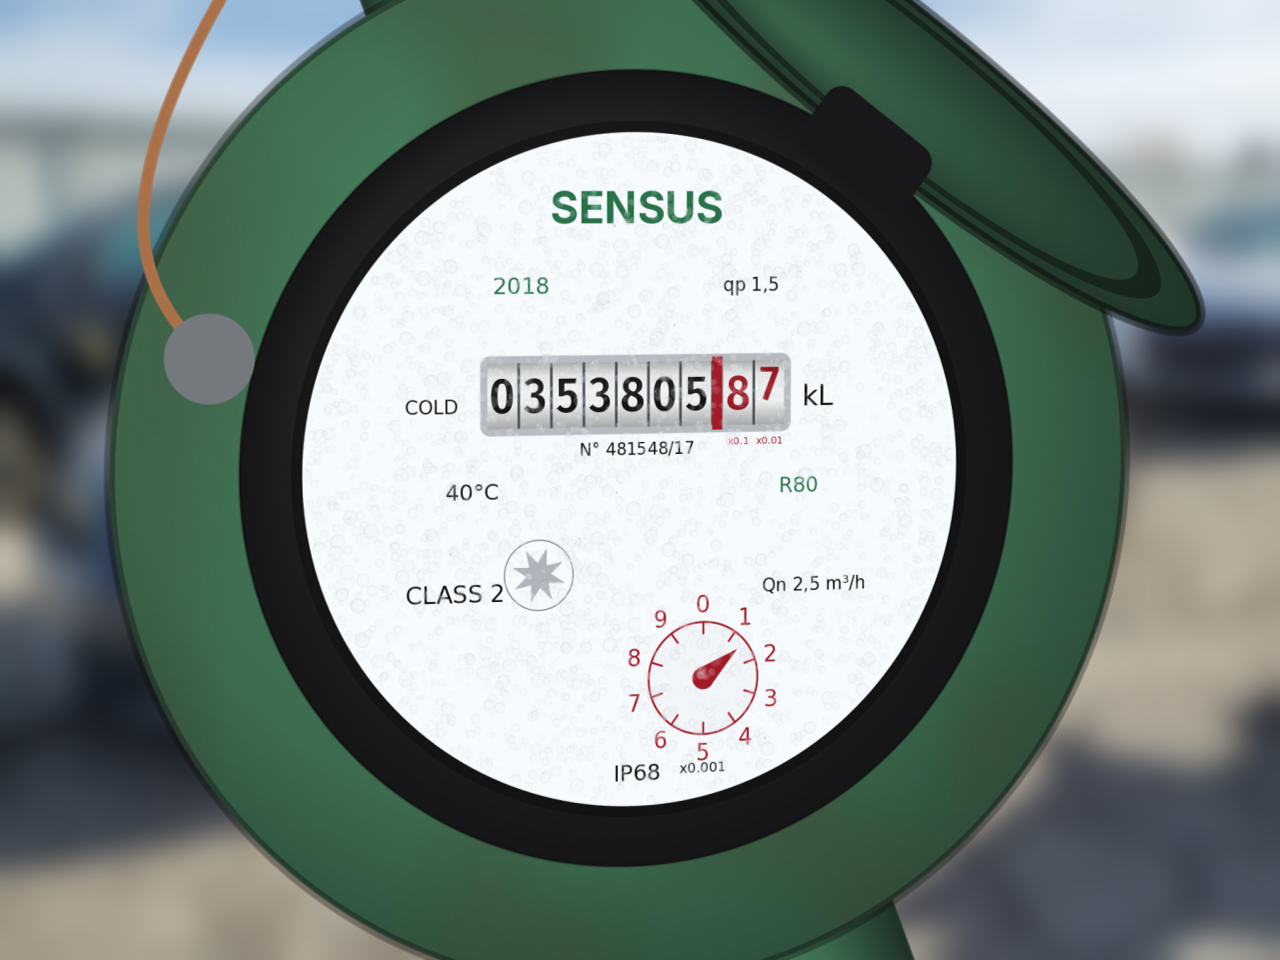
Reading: value=353805.871 unit=kL
